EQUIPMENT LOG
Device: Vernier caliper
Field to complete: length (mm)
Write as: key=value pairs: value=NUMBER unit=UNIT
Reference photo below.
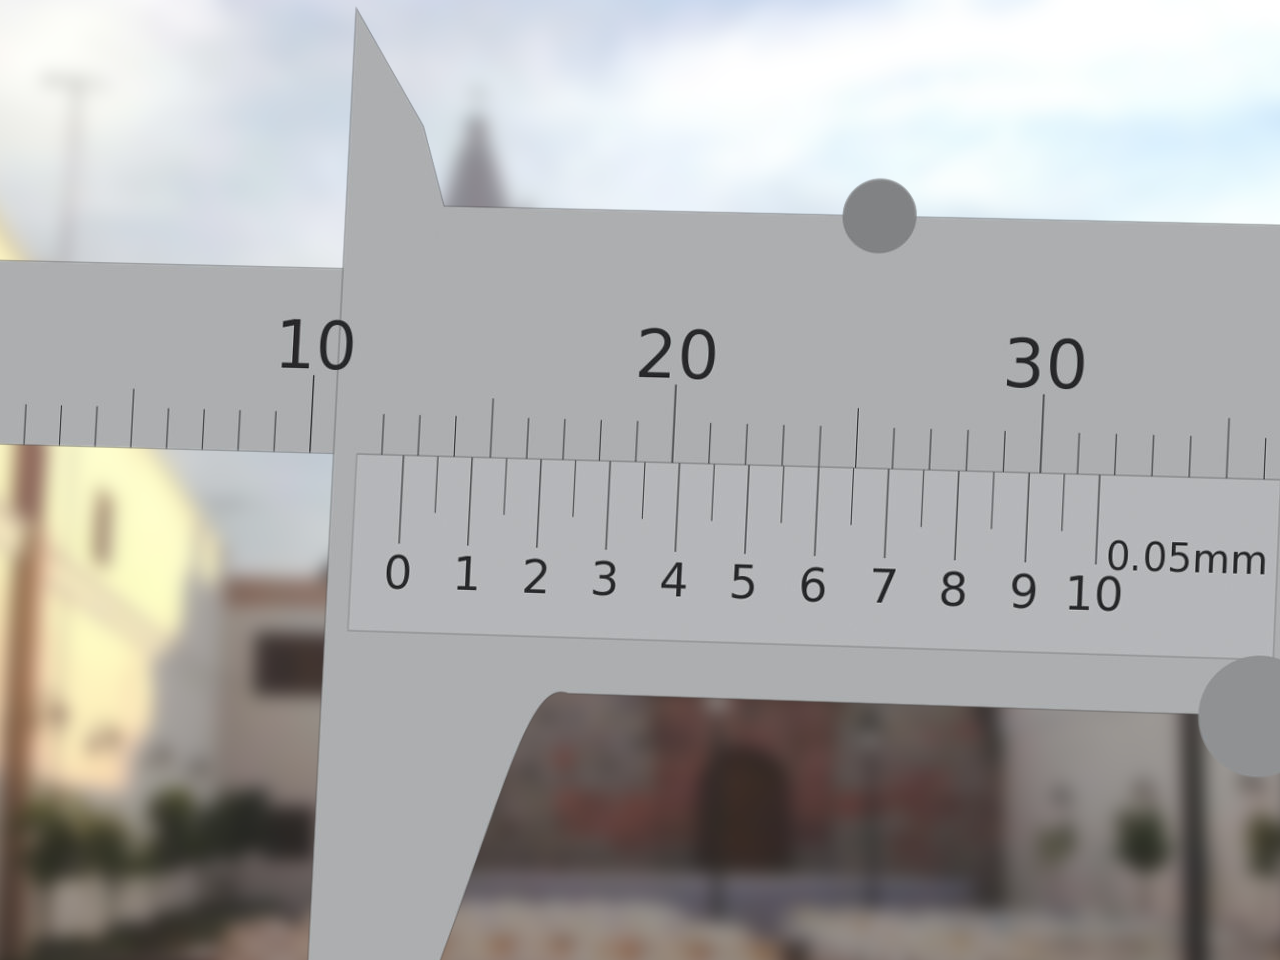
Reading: value=12.60 unit=mm
